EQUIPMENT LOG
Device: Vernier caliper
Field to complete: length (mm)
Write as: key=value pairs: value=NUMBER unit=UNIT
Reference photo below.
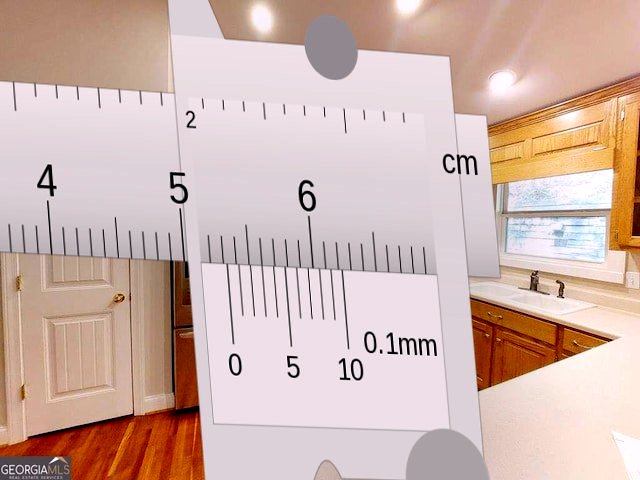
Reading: value=53.3 unit=mm
